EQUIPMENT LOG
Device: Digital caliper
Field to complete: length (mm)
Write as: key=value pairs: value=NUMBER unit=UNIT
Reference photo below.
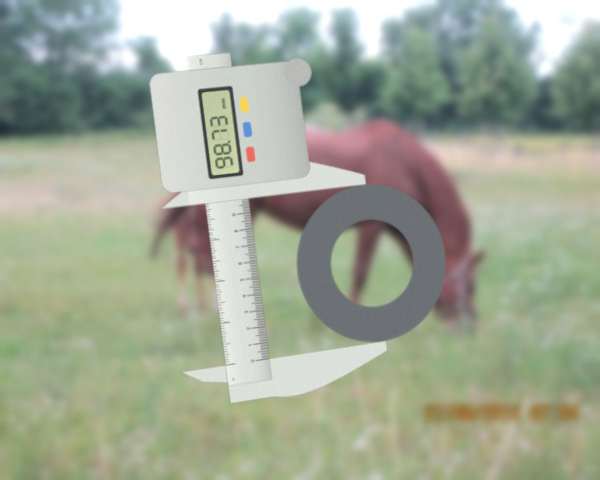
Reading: value=98.73 unit=mm
